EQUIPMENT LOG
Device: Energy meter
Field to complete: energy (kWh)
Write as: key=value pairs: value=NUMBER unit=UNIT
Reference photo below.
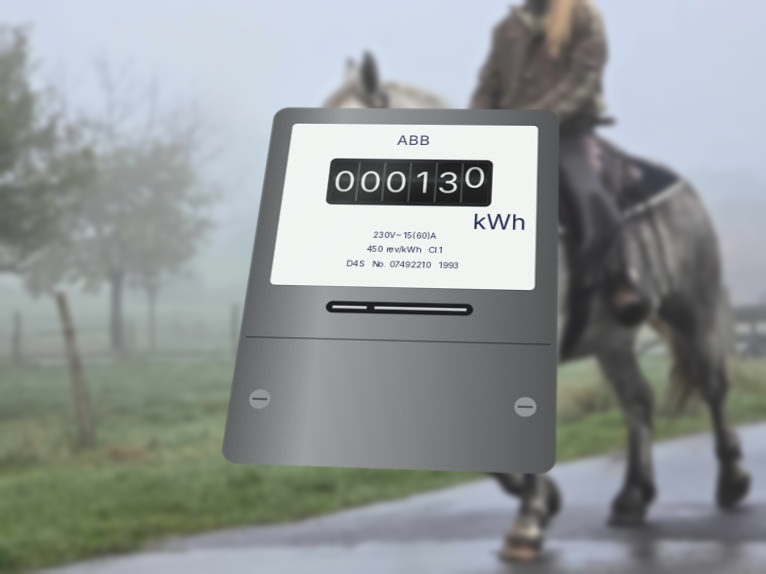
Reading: value=130 unit=kWh
